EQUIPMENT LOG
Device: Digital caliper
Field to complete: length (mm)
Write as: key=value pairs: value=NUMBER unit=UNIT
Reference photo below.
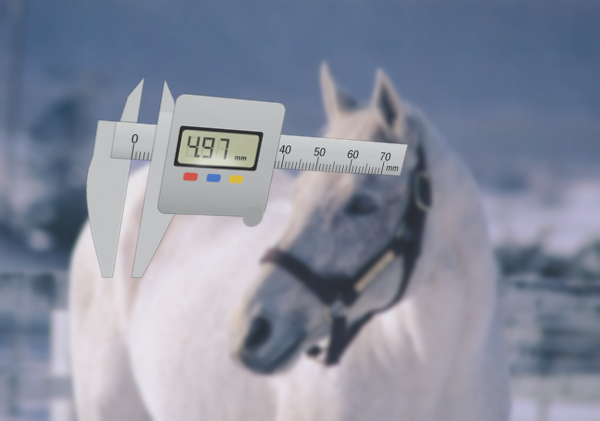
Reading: value=4.97 unit=mm
